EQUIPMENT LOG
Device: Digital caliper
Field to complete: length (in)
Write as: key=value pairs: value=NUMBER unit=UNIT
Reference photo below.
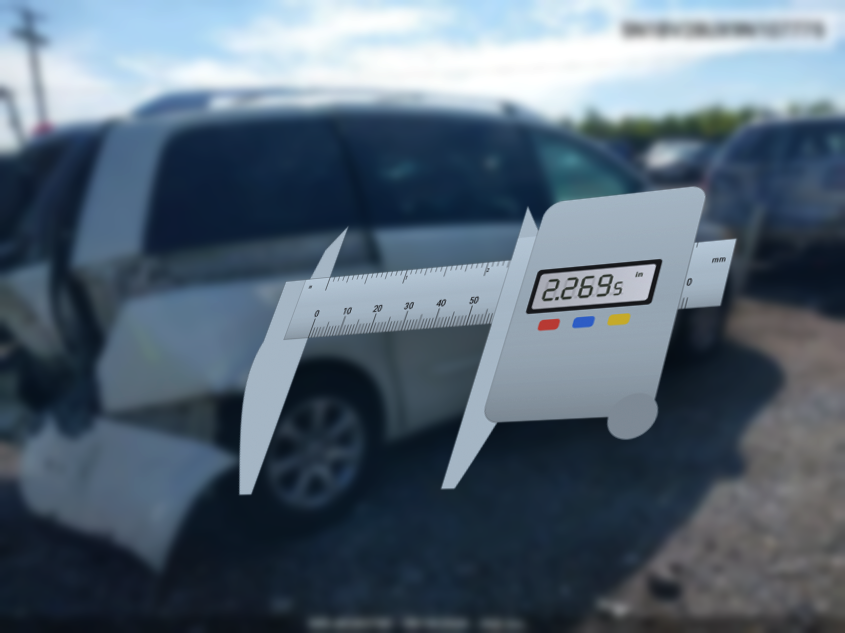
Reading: value=2.2695 unit=in
